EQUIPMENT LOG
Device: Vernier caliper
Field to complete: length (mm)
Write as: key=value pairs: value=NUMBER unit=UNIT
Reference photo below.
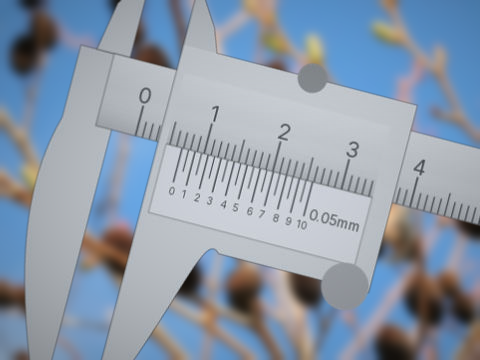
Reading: value=6.8 unit=mm
